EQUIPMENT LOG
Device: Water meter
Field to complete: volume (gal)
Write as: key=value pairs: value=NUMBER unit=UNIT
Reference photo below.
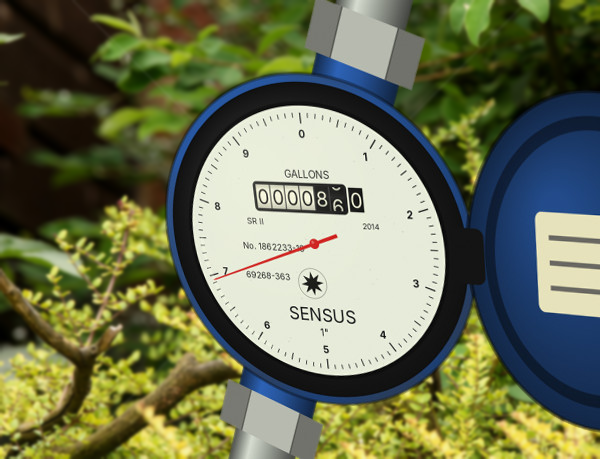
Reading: value=856.9 unit=gal
